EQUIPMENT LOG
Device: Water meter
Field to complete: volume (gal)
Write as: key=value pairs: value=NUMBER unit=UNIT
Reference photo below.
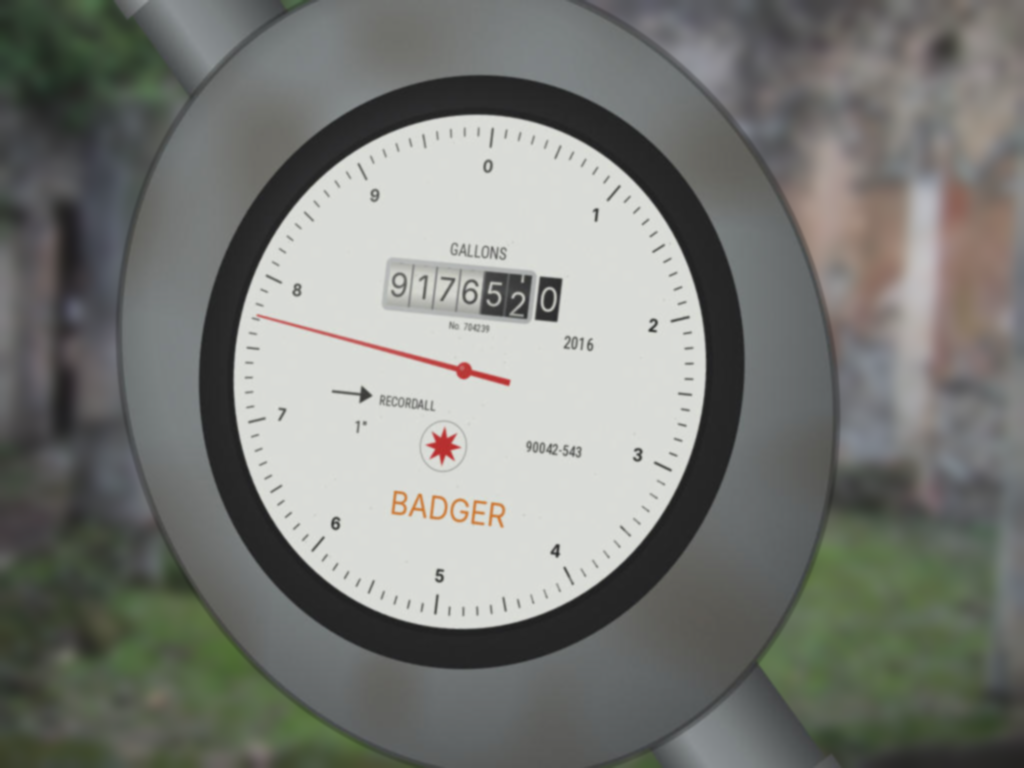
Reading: value=9176517.7 unit=gal
